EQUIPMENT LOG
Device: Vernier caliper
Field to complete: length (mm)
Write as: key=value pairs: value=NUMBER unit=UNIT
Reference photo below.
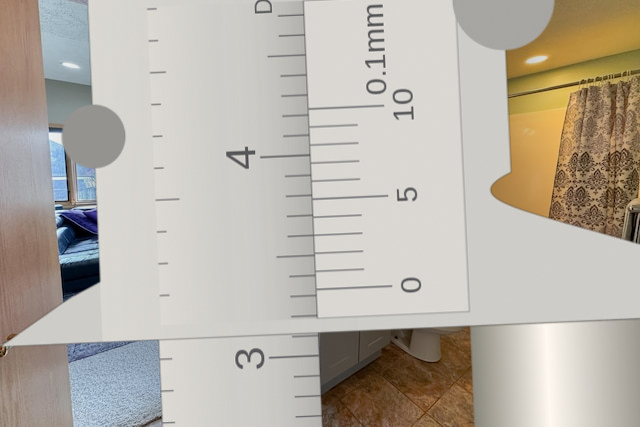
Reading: value=33.3 unit=mm
